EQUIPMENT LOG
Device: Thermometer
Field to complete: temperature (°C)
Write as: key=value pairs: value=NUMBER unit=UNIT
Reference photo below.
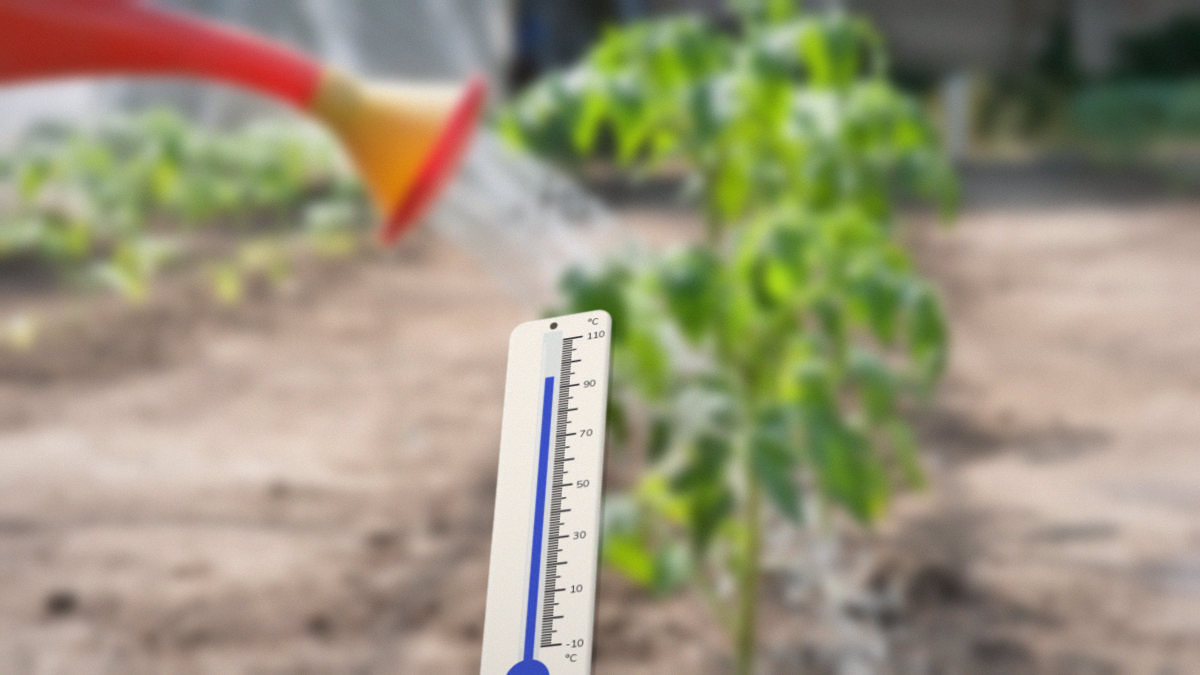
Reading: value=95 unit=°C
